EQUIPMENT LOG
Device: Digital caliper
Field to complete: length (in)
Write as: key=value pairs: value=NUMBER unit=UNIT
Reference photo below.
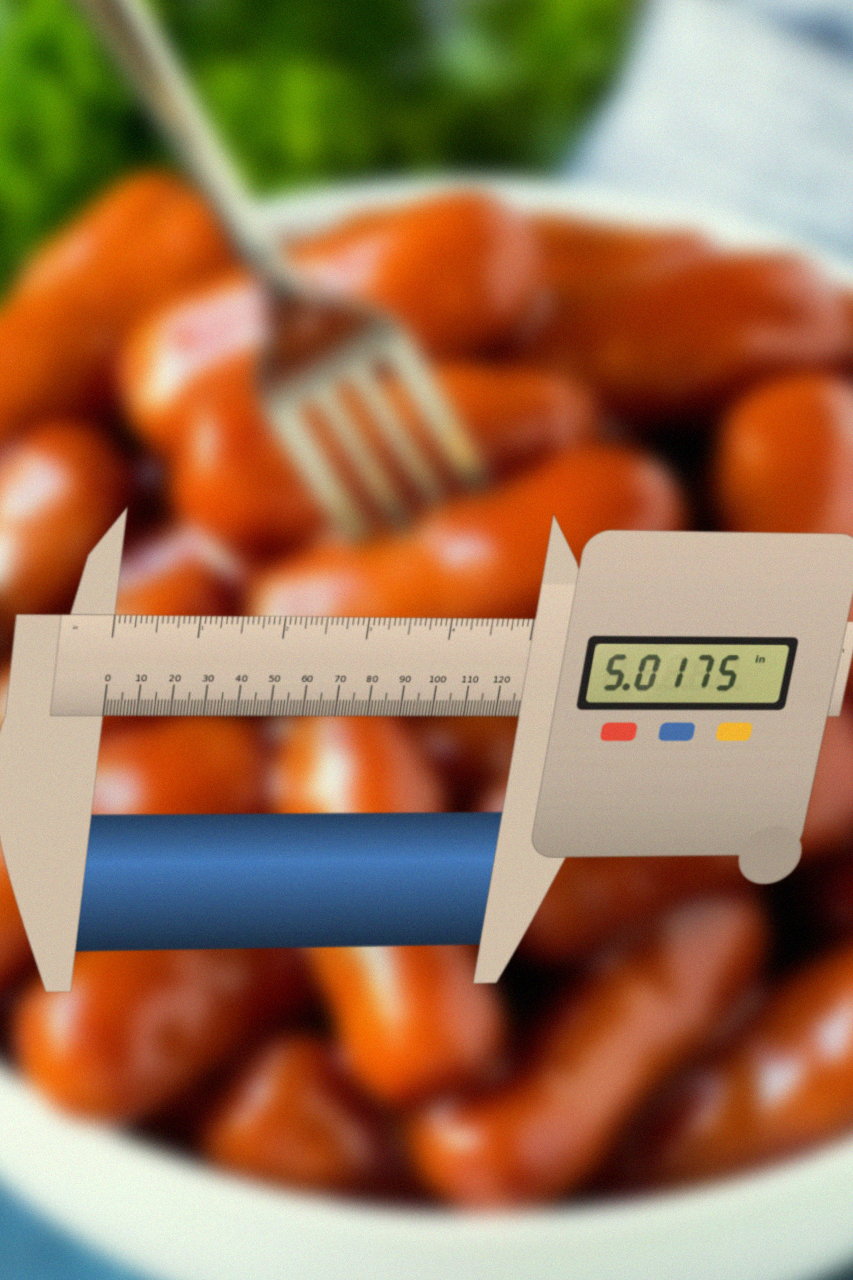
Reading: value=5.0175 unit=in
